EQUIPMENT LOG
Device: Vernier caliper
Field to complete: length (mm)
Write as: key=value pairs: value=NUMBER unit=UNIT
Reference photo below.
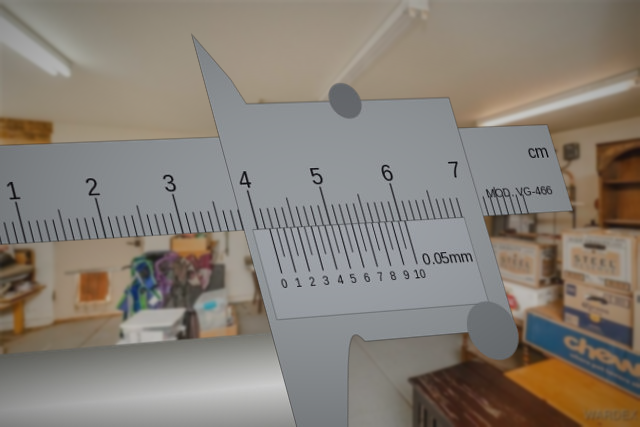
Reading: value=41.6 unit=mm
